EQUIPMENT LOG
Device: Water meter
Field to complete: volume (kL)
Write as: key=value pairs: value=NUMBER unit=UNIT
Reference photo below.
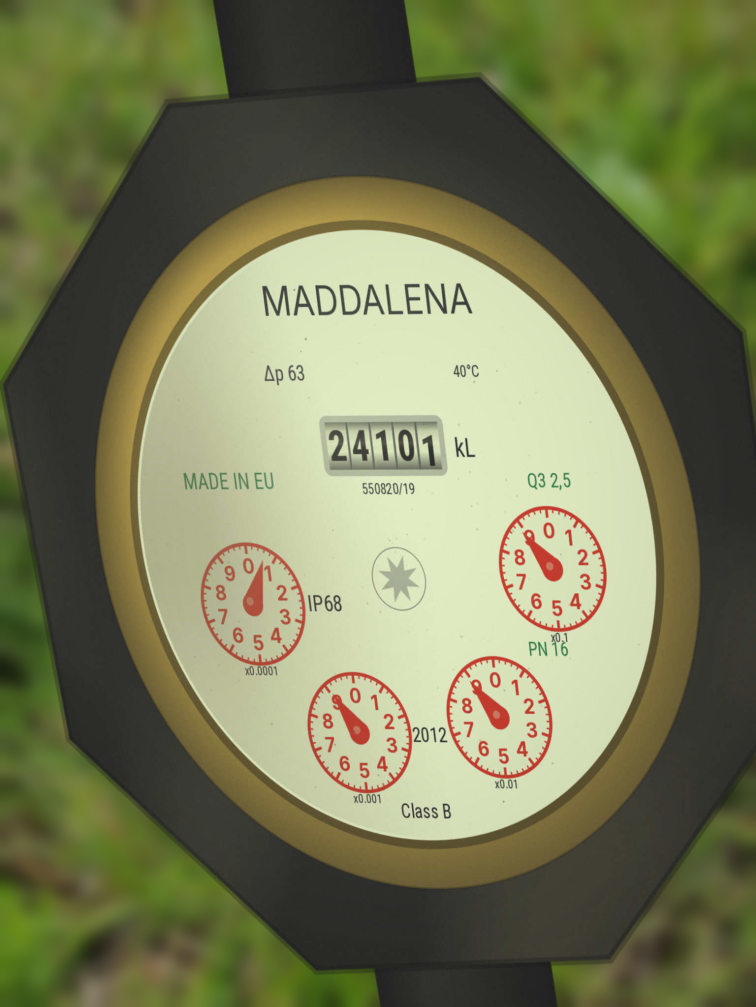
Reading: value=24100.8890 unit=kL
